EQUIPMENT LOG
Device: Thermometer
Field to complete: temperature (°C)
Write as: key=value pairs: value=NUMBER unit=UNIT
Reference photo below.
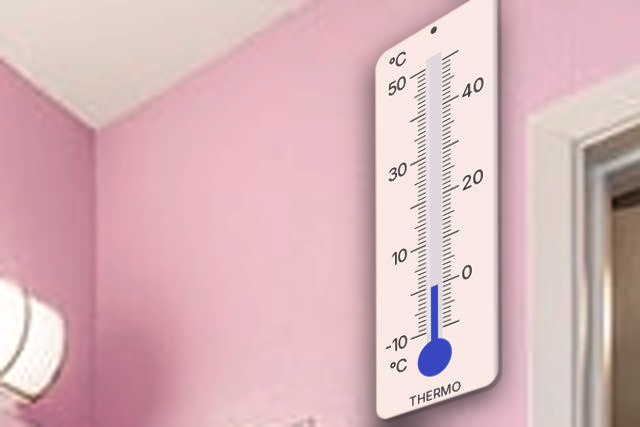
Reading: value=0 unit=°C
